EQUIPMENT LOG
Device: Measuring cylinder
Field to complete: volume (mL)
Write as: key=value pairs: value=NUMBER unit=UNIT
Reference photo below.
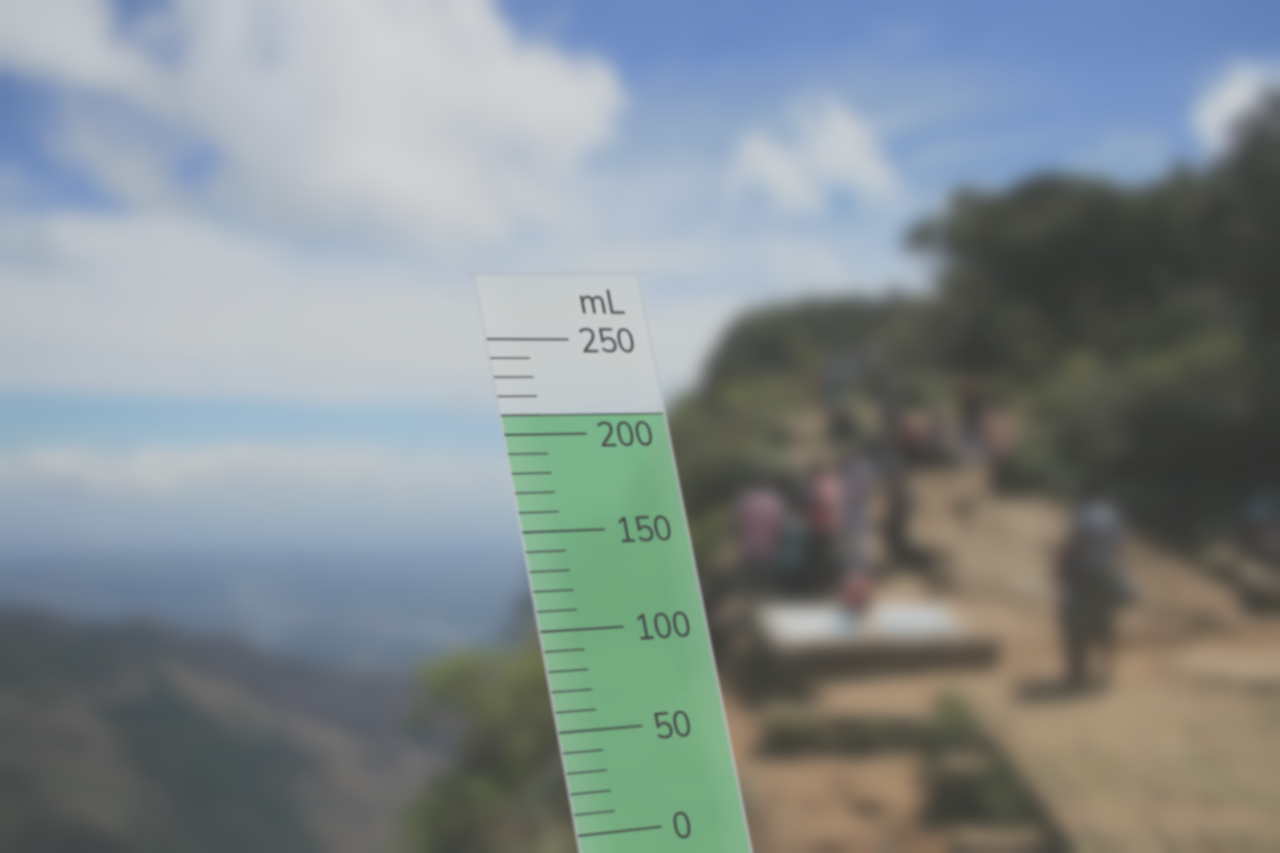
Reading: value=210 unit=mL
